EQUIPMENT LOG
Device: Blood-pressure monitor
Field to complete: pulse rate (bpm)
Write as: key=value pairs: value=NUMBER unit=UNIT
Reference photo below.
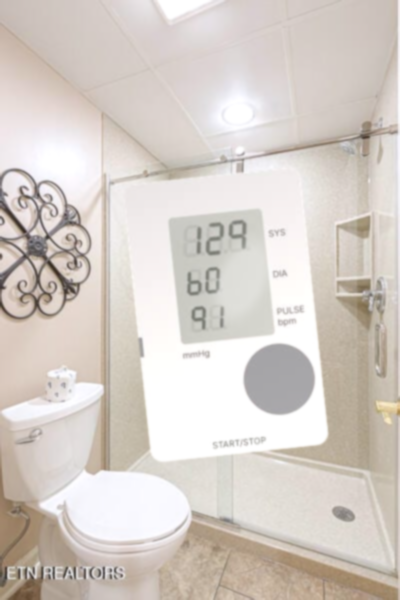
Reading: value=91 unit=bpm
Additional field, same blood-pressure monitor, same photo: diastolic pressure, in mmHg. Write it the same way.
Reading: value=60 unit=mmHg
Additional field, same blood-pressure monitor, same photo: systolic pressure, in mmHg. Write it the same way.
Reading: value=129 unit=mmHg
